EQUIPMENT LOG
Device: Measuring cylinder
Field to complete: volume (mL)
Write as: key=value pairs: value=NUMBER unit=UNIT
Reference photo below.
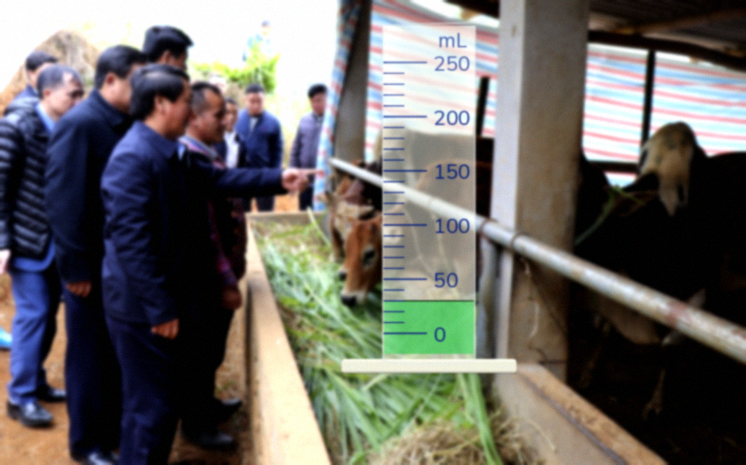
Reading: value=30 unit=mL
